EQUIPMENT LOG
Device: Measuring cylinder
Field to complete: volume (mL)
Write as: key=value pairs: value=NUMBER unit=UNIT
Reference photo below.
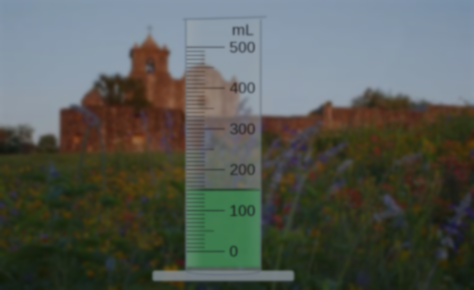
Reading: value=150 unit=mL
